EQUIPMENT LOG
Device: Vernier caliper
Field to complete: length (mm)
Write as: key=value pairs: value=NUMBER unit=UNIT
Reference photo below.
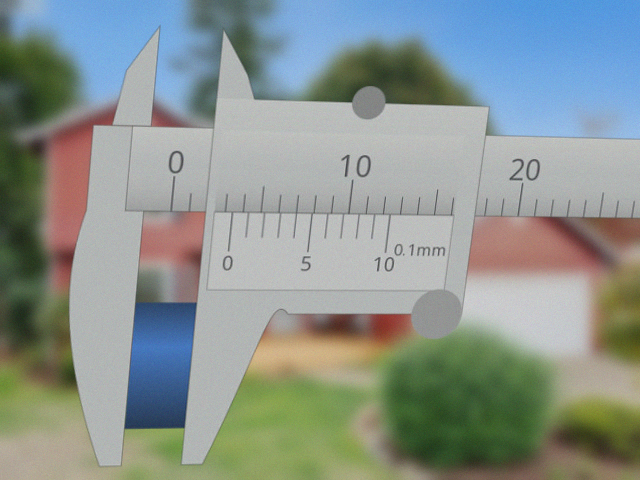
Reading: value=3.4 unit=mm
